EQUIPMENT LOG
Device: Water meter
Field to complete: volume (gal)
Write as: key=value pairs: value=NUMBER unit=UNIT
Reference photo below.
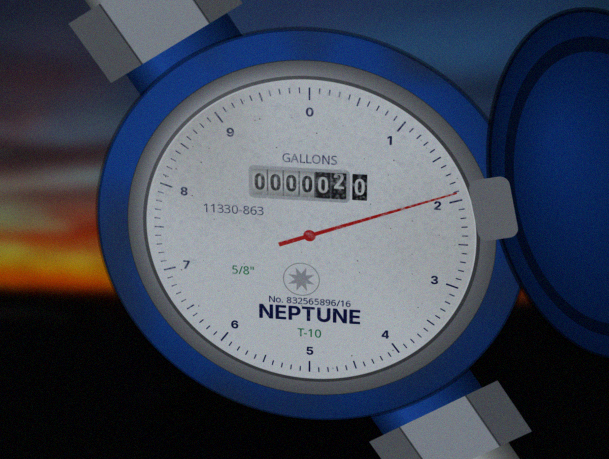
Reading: value=21.9 unit=gal
